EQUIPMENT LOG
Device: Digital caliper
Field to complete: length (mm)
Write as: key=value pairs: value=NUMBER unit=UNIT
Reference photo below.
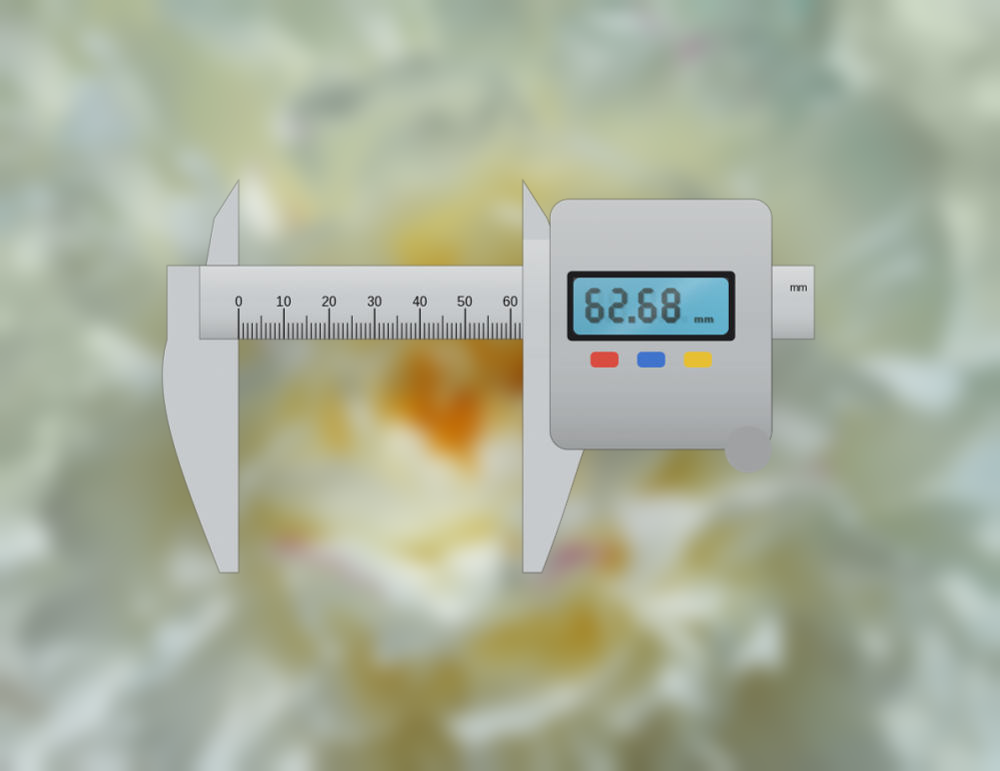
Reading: value=62.68 unit=mm
